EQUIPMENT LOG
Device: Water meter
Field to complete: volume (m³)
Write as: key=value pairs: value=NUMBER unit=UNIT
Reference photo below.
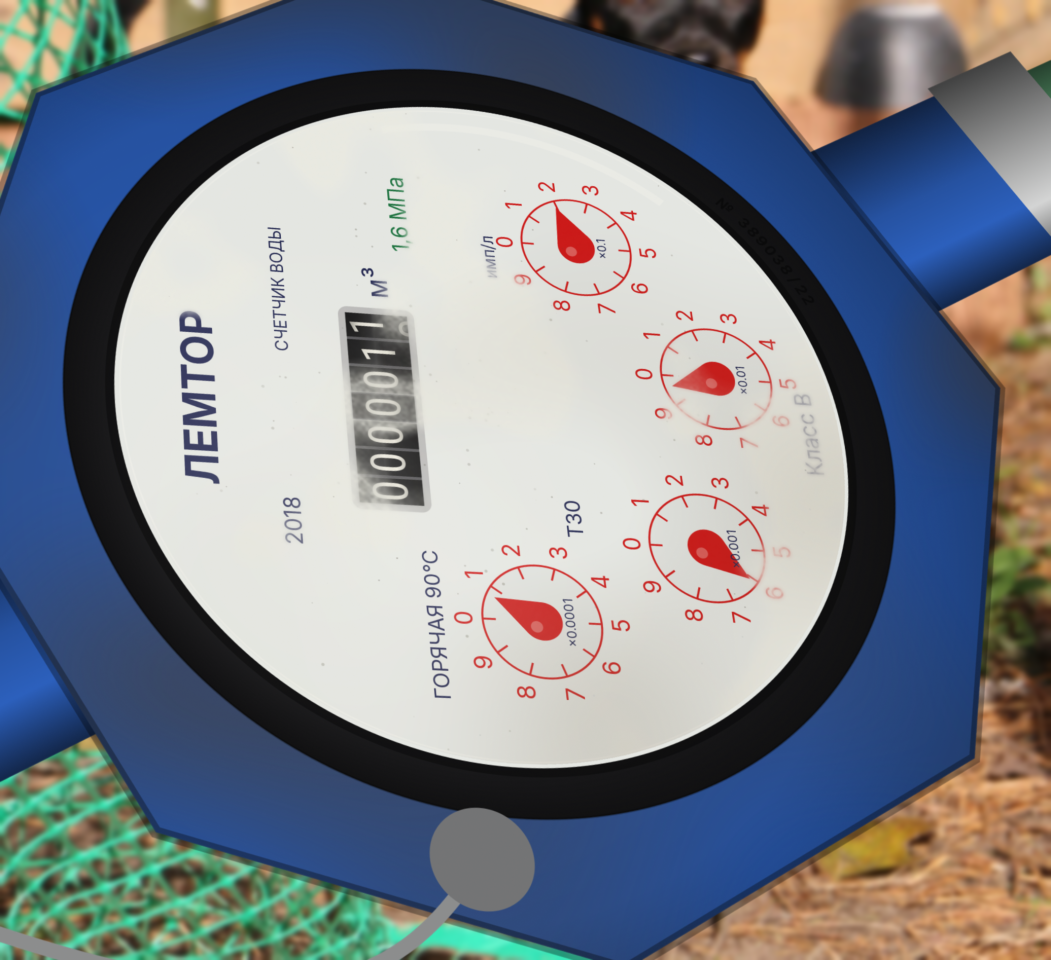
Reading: value=11.1960 unit=m³
